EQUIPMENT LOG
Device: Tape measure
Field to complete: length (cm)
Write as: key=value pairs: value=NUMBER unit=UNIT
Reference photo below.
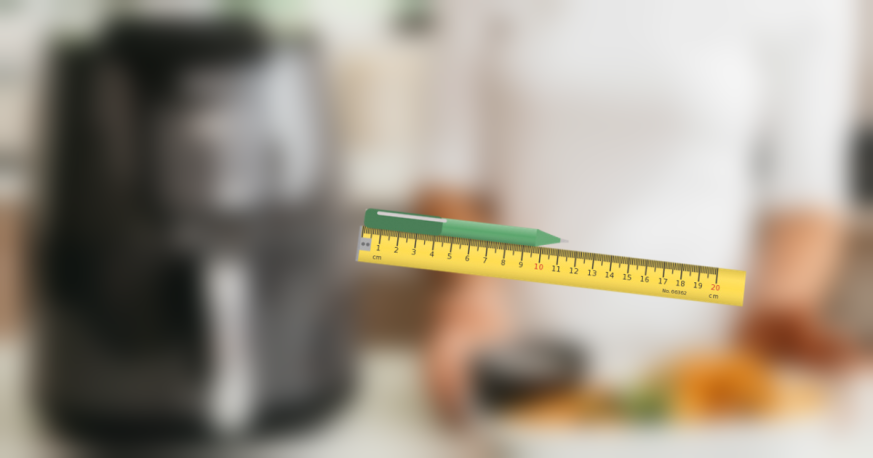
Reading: value=11.5 unit=cm
